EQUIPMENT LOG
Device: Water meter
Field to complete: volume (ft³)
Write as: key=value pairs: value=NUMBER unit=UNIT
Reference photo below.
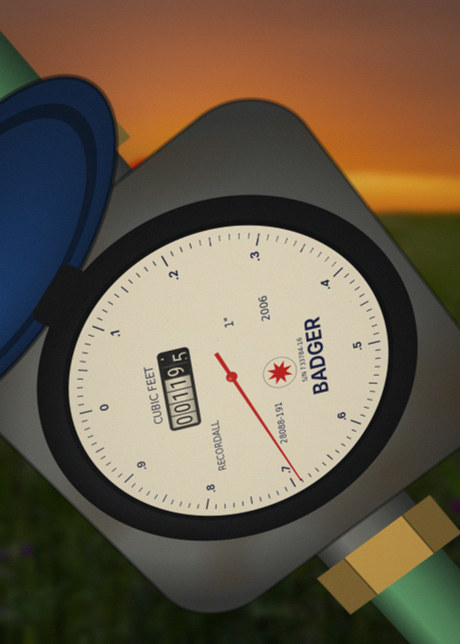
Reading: value=1194.69 unit=ft³
